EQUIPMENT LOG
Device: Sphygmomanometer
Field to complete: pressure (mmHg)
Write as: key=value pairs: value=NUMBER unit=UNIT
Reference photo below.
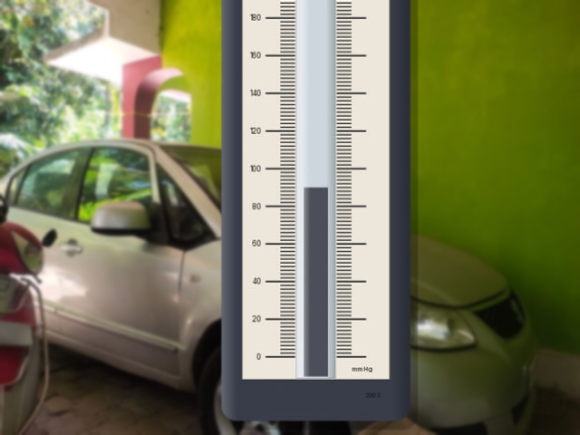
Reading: value=90 unit=mmHg
